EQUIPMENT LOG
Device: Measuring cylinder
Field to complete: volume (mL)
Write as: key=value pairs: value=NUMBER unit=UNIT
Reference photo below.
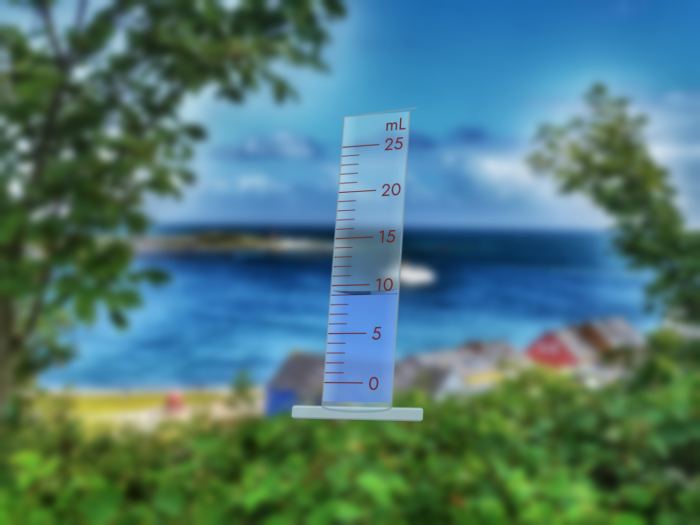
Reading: value=9 unit=mL
